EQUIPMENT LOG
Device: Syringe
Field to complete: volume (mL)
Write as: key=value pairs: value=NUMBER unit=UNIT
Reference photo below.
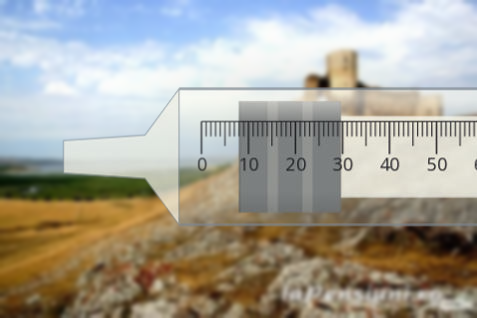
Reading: value=8 unit=mL
